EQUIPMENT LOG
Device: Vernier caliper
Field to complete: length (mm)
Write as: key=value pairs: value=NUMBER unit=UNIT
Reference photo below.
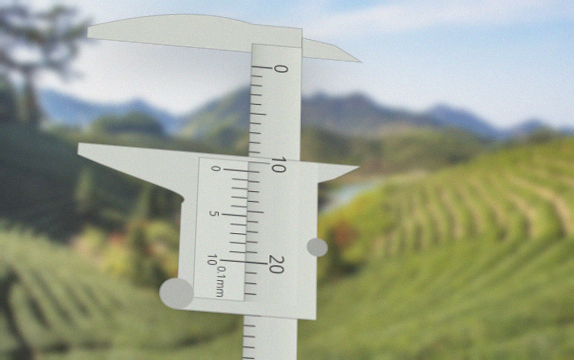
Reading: value=11.0 unit=mm
